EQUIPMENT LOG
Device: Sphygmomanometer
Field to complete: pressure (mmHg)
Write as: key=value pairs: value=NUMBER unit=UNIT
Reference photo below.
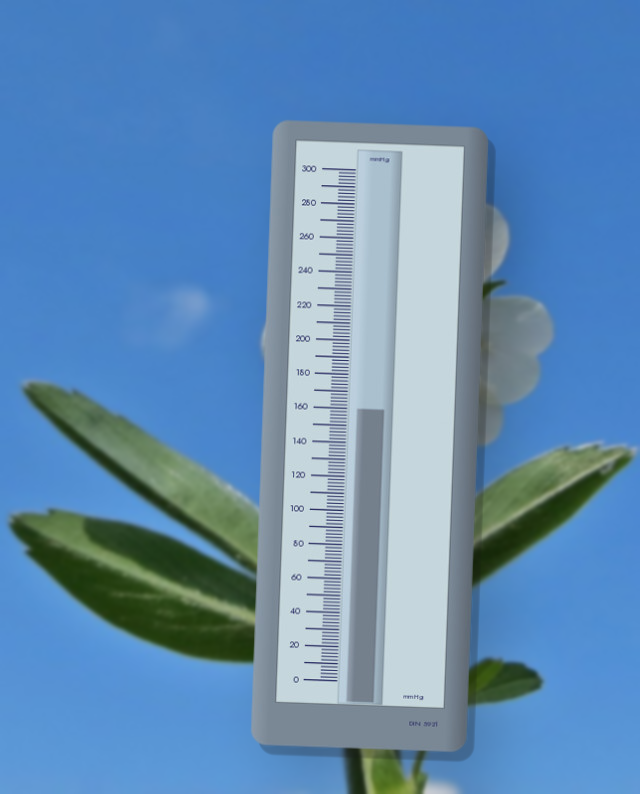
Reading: value=160 unit=mmHg
